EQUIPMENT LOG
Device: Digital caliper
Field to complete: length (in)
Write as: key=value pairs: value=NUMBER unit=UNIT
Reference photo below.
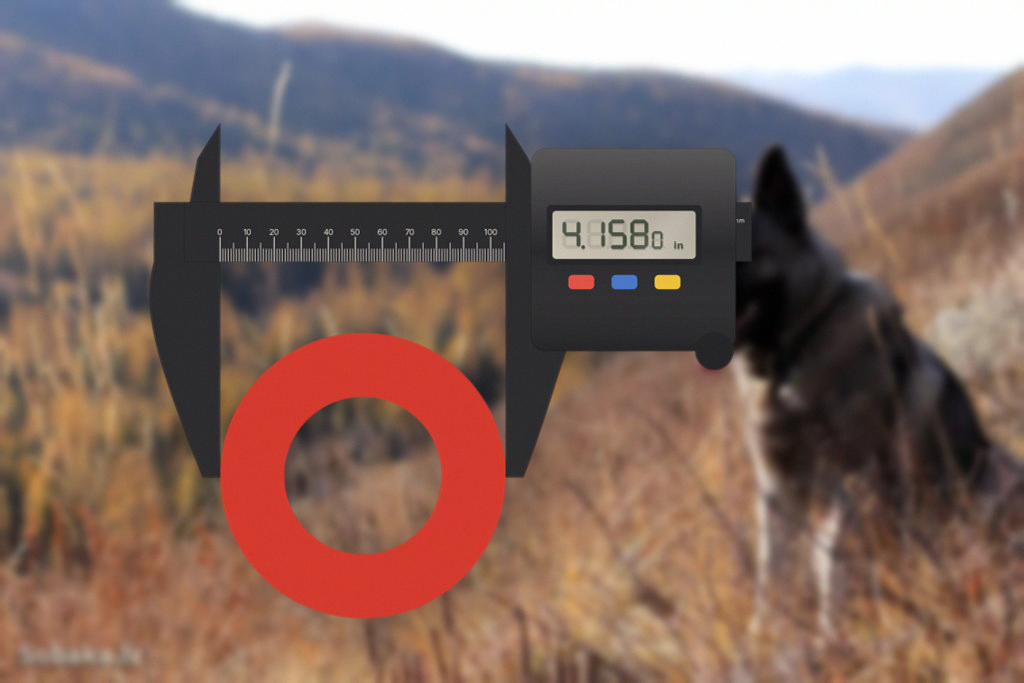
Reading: value=4.1580 unit=in
